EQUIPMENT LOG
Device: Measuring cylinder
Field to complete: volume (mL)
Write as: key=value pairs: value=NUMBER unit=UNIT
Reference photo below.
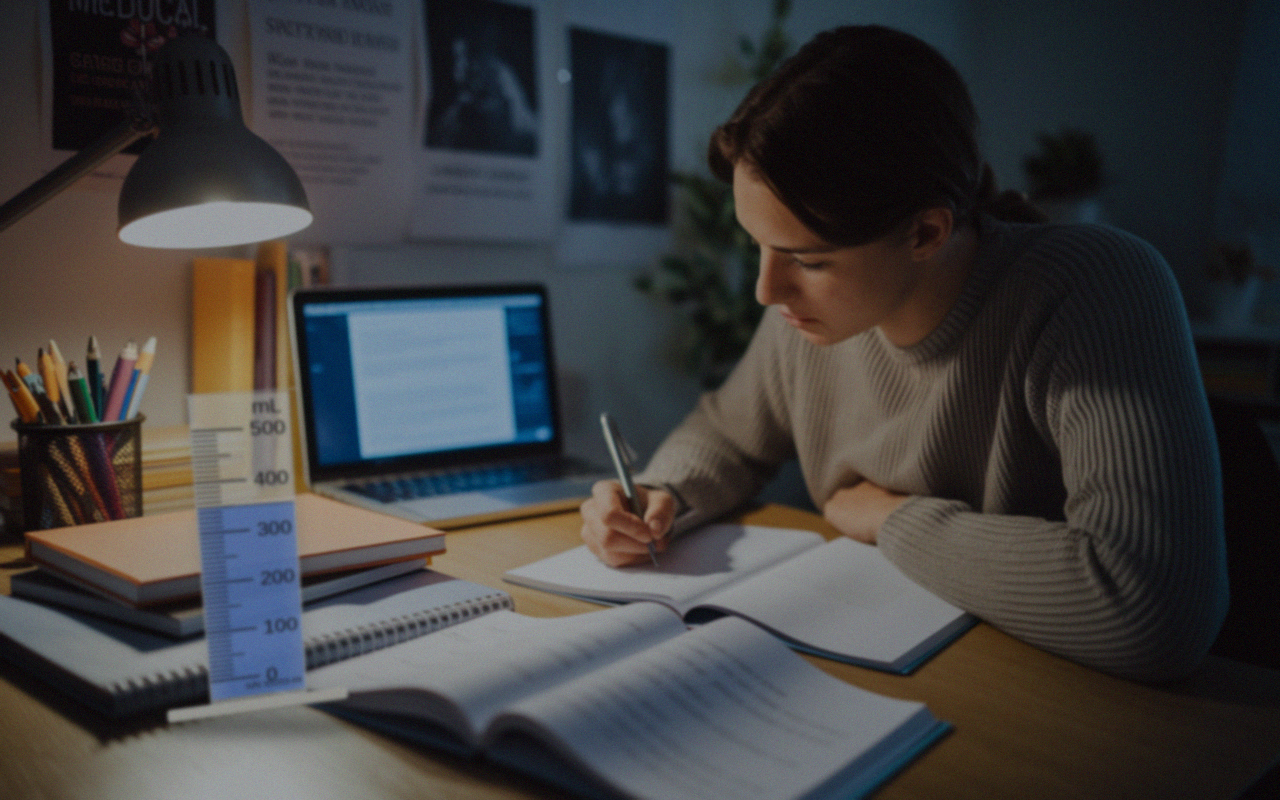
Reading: value=350 unit=mL
